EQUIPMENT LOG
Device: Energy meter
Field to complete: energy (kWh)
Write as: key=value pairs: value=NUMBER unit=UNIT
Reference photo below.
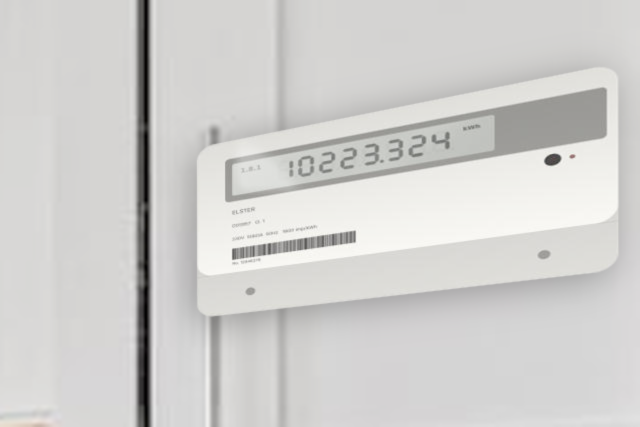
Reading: value=10223.324 unit=kWh
